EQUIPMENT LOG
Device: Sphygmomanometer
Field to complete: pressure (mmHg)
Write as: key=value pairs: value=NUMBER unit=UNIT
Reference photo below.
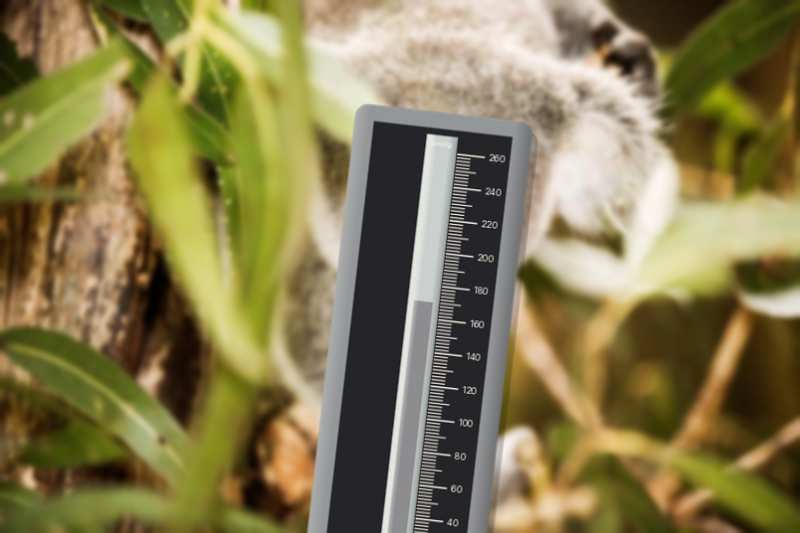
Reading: value=170 unit=mmHg
